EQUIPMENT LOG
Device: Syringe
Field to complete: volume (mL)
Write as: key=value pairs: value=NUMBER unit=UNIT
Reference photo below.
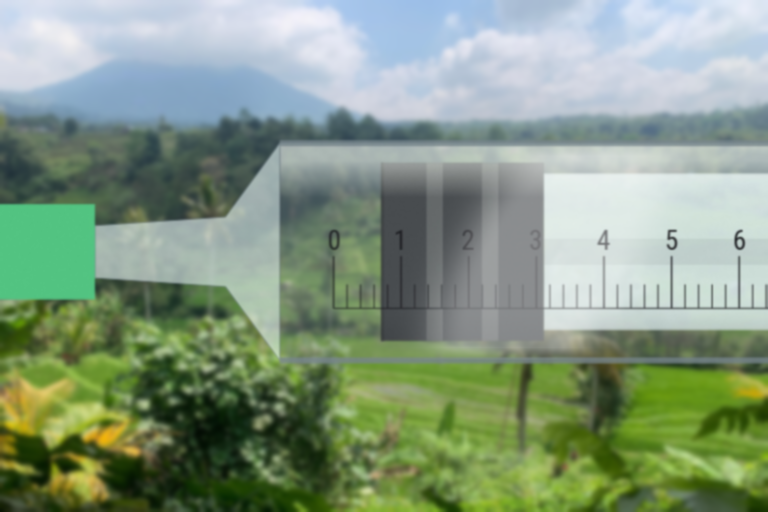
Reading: value=0.7 unit=mL
